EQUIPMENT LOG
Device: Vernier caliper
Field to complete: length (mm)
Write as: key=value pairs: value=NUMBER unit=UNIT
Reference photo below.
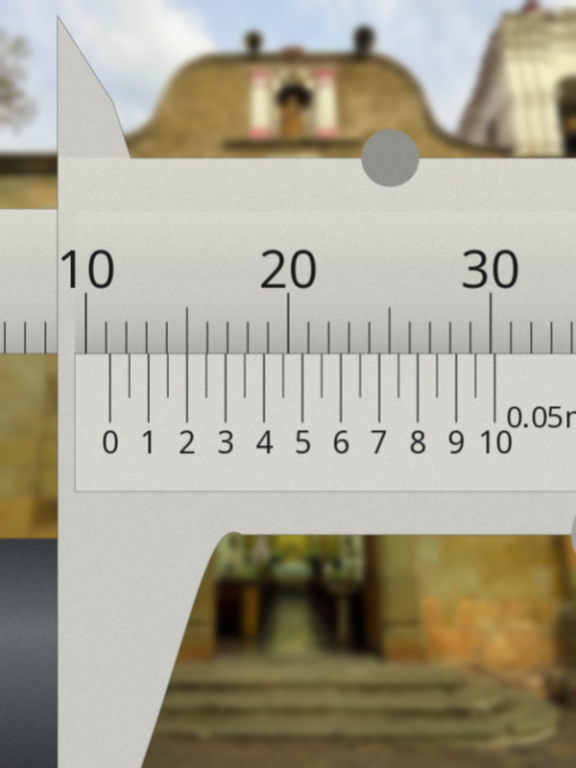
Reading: value=11.2 unit=mm
